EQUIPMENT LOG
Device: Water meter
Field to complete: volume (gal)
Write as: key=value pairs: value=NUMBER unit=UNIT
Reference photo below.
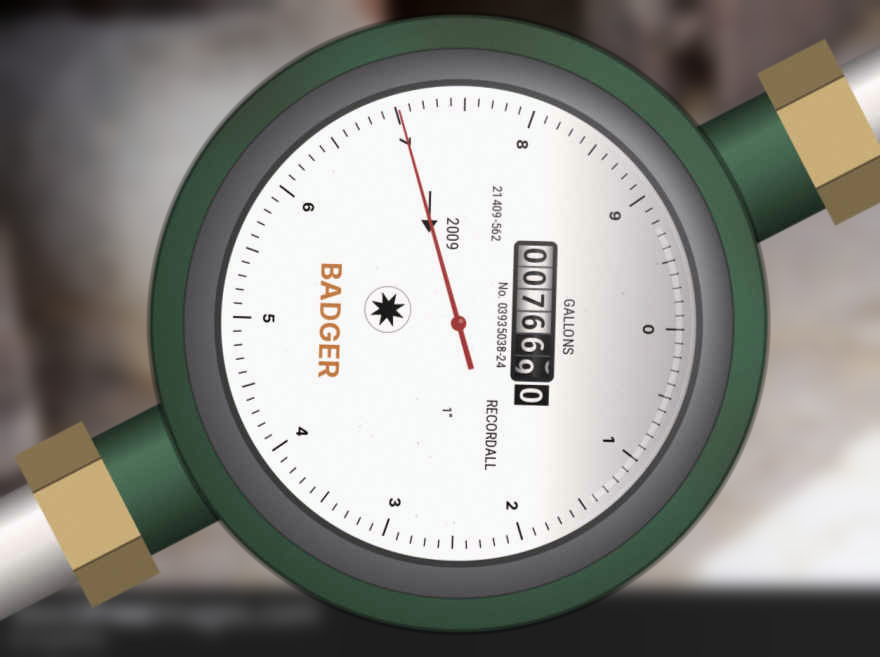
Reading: value=76687.0 unit=gal
